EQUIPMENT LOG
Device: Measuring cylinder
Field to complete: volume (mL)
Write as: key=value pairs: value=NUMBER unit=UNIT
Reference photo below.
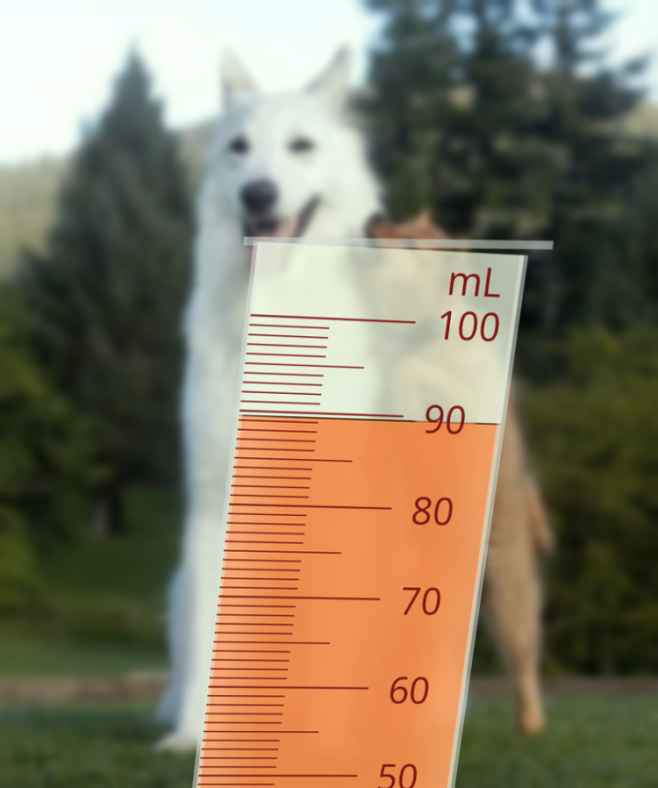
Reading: value=89.5 unit=mL
